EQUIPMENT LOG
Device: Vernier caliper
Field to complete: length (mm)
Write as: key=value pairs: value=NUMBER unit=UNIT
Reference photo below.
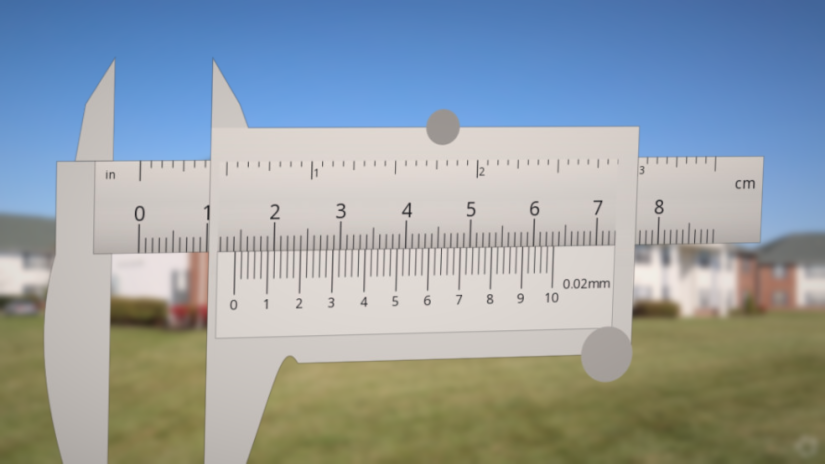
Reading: value=14.2 unit=mm
